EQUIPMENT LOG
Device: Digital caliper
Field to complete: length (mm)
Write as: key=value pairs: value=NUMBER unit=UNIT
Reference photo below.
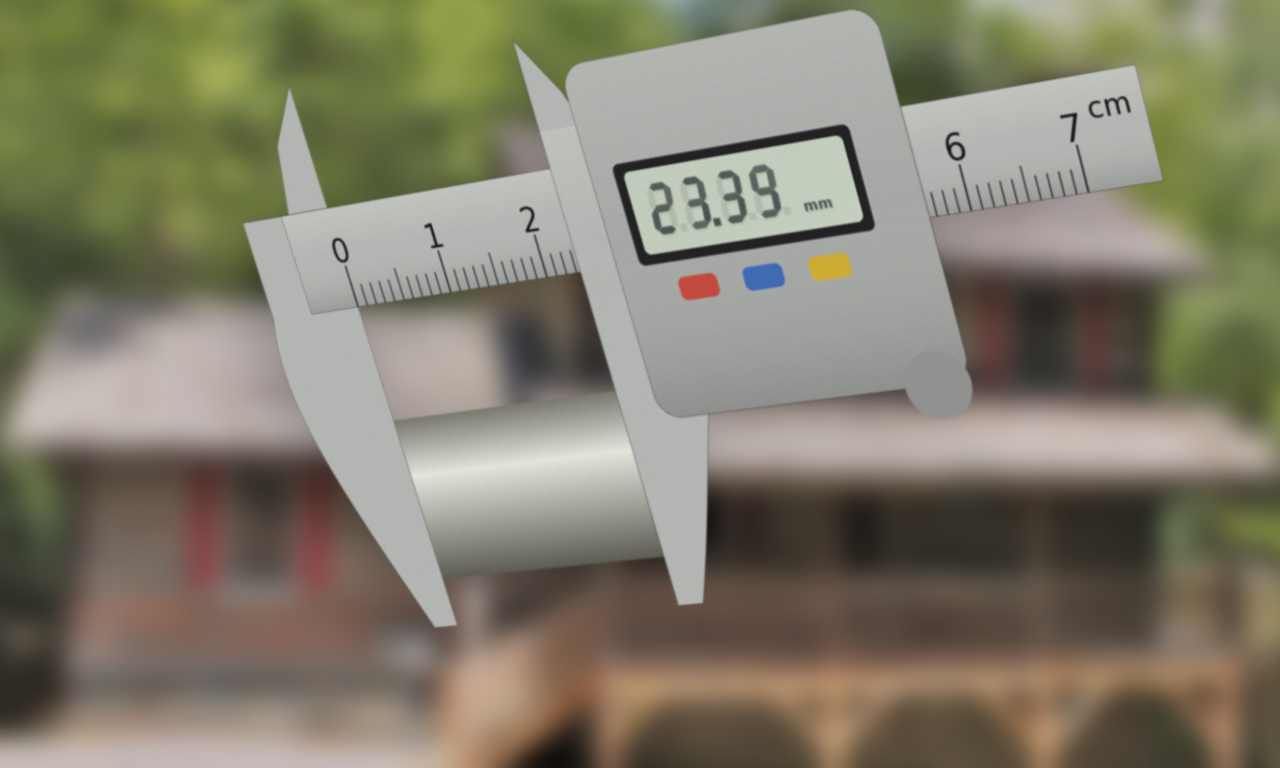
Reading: value=23.39 unit=mm
